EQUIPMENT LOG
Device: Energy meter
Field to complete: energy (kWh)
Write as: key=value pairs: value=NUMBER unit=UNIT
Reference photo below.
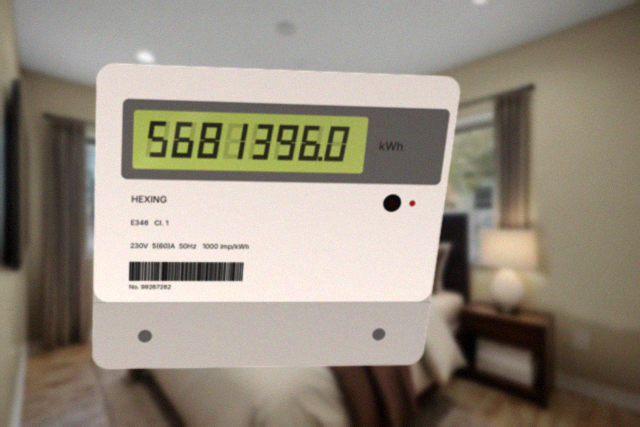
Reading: value=5681396.0 unit=kWh
